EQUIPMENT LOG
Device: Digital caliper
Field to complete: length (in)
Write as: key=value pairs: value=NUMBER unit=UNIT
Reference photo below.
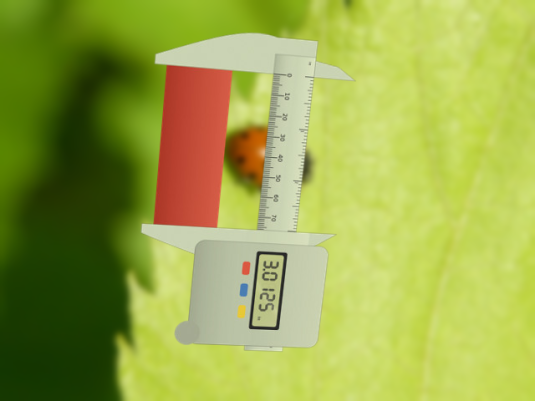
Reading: value=3.0125 unit=in
